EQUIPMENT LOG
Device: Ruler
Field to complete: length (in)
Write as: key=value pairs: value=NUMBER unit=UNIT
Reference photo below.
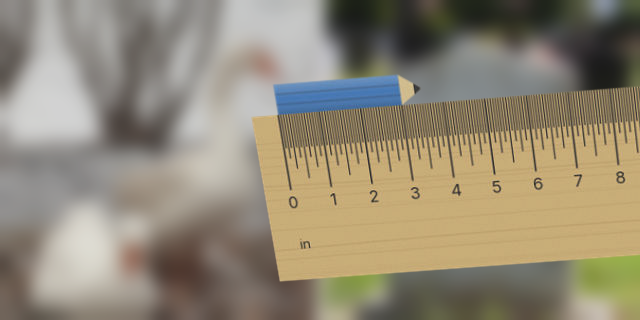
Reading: value=3.5 unit=in
